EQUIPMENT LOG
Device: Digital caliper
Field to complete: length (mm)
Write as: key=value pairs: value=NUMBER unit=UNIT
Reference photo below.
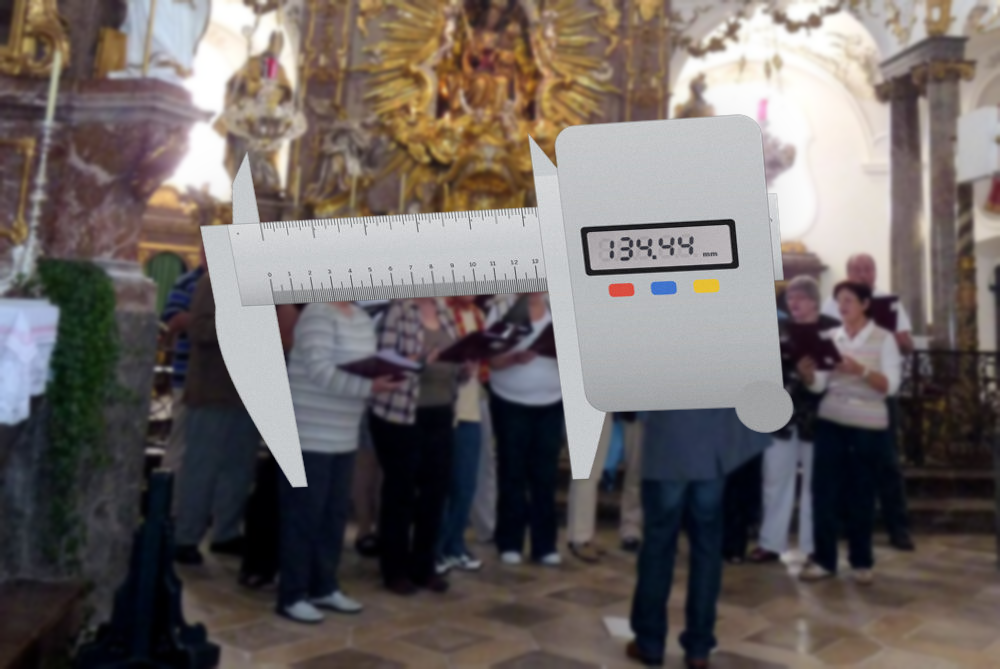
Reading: value=134.44 unit=mm
